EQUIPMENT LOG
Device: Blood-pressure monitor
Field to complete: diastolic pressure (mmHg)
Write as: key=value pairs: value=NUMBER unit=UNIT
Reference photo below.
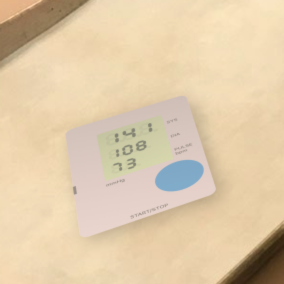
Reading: value=108 unit=mmHg
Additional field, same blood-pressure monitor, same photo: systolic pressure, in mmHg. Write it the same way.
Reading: value=141 unit=mmHg
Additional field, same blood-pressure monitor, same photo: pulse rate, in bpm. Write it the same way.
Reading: value=73 unit=bpm
